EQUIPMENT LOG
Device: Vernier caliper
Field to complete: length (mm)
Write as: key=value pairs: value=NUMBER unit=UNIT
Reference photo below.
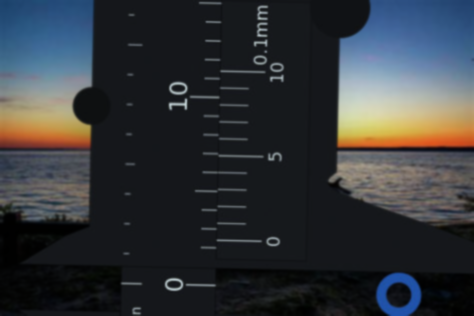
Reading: value=2.4 unit=mm
